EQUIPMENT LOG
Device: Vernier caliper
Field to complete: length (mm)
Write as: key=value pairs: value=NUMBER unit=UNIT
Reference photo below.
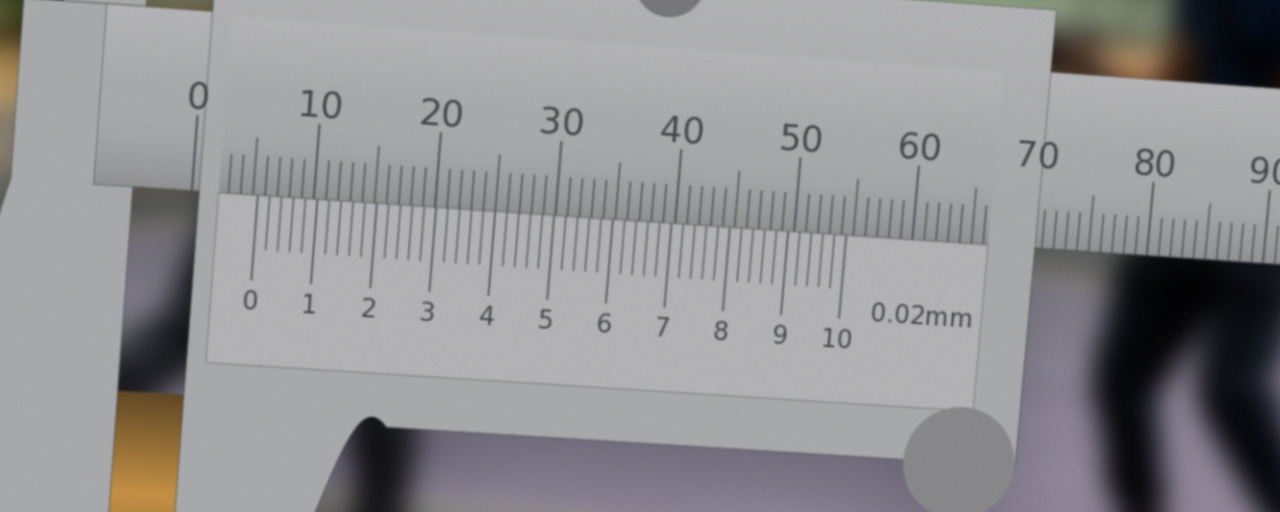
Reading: value=5.4 unit=mm
